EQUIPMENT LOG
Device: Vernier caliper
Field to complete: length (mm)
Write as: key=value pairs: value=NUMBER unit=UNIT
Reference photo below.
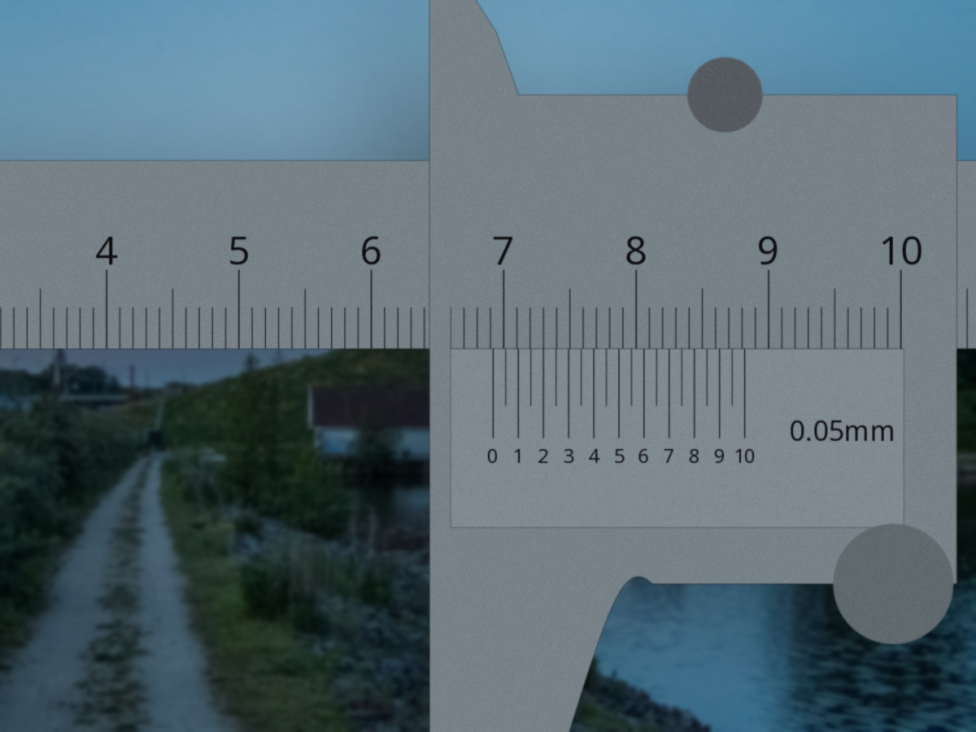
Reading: value=69.2 unit=mm
